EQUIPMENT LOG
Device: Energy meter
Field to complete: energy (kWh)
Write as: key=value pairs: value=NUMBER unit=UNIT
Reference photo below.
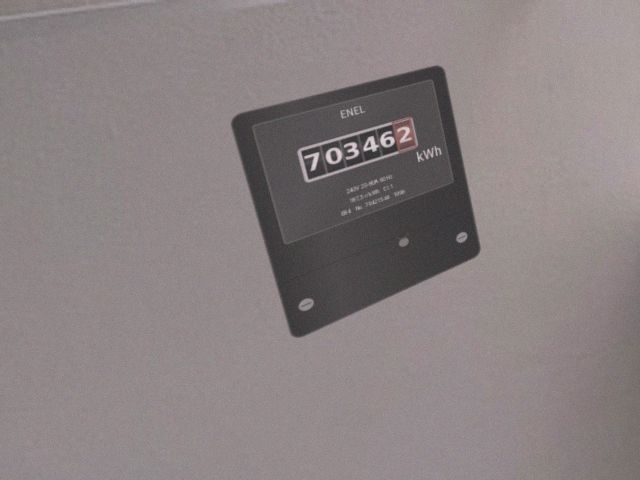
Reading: value=70346.2 unit=kWh
